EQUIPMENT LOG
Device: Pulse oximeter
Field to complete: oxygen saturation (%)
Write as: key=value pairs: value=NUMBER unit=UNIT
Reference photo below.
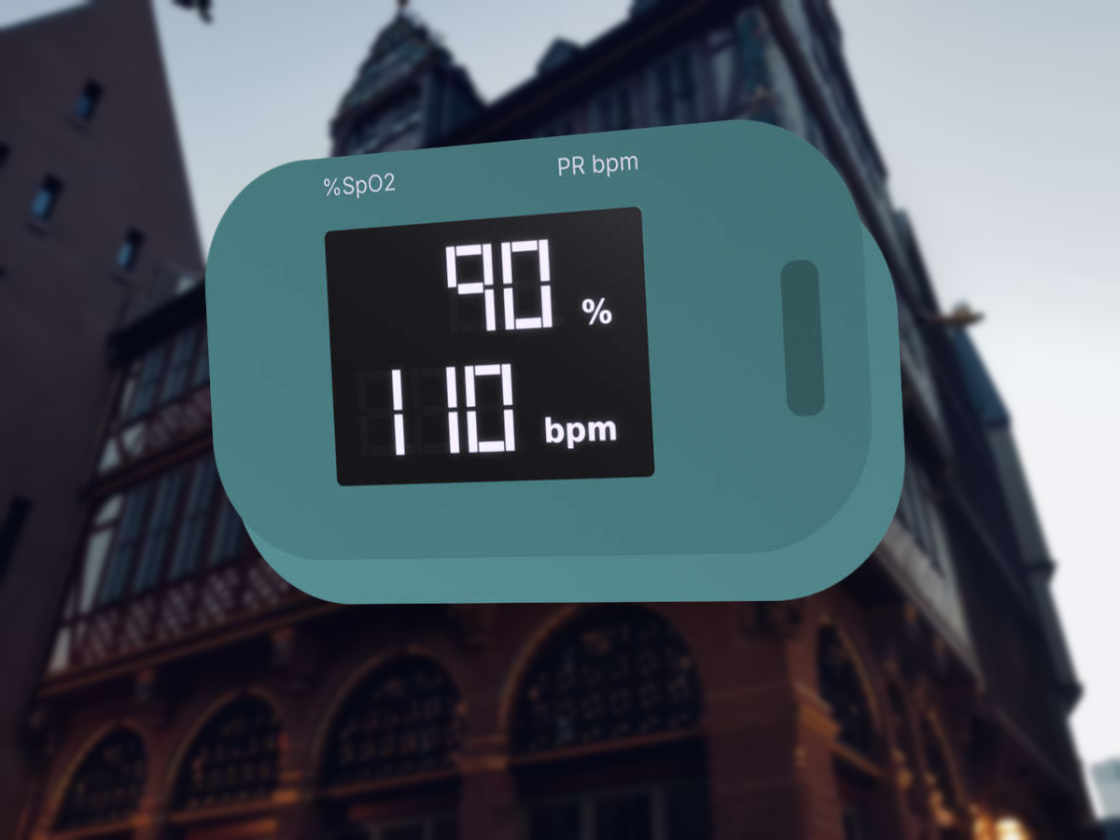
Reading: value=90 unit=%
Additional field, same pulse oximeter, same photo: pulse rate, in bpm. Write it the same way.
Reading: value=110 unit=bpm
